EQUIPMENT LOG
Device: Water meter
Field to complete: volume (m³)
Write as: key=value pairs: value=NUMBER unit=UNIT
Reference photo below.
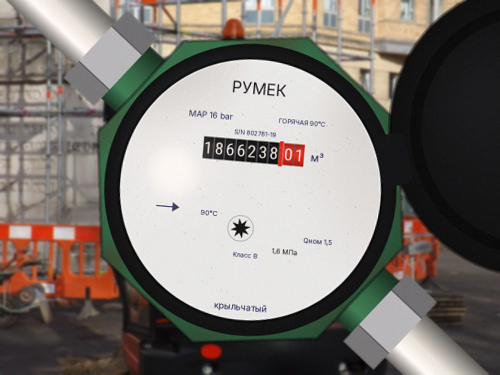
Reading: value=1866238.01 unit=m³
